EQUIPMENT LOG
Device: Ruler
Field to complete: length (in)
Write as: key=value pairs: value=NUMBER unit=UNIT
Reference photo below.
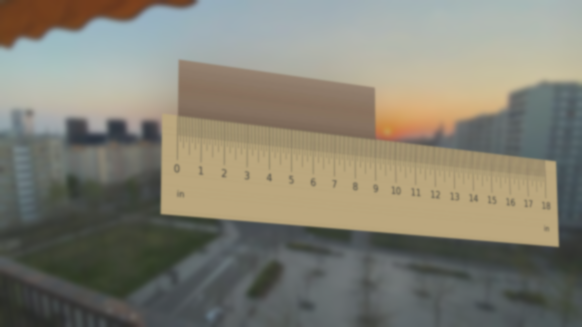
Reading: value=9 unit=in
